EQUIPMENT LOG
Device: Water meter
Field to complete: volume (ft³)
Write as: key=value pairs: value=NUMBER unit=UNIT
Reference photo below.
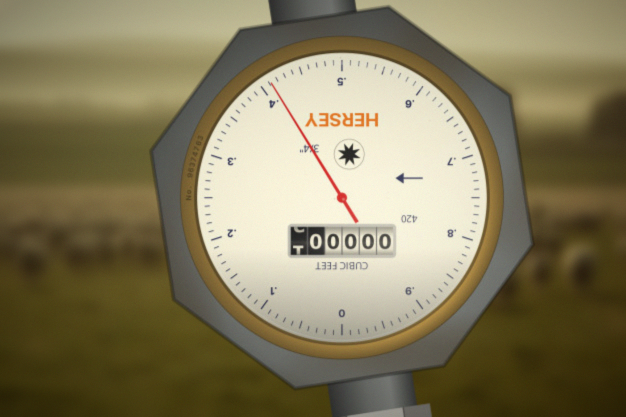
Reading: value=1.41 unit=ft³
